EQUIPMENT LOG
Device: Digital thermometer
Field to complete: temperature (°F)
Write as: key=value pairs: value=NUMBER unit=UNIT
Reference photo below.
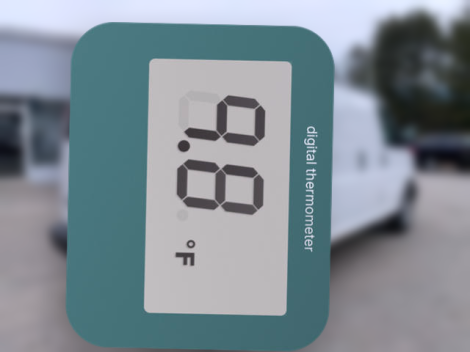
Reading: value=9.8 unit=°F
